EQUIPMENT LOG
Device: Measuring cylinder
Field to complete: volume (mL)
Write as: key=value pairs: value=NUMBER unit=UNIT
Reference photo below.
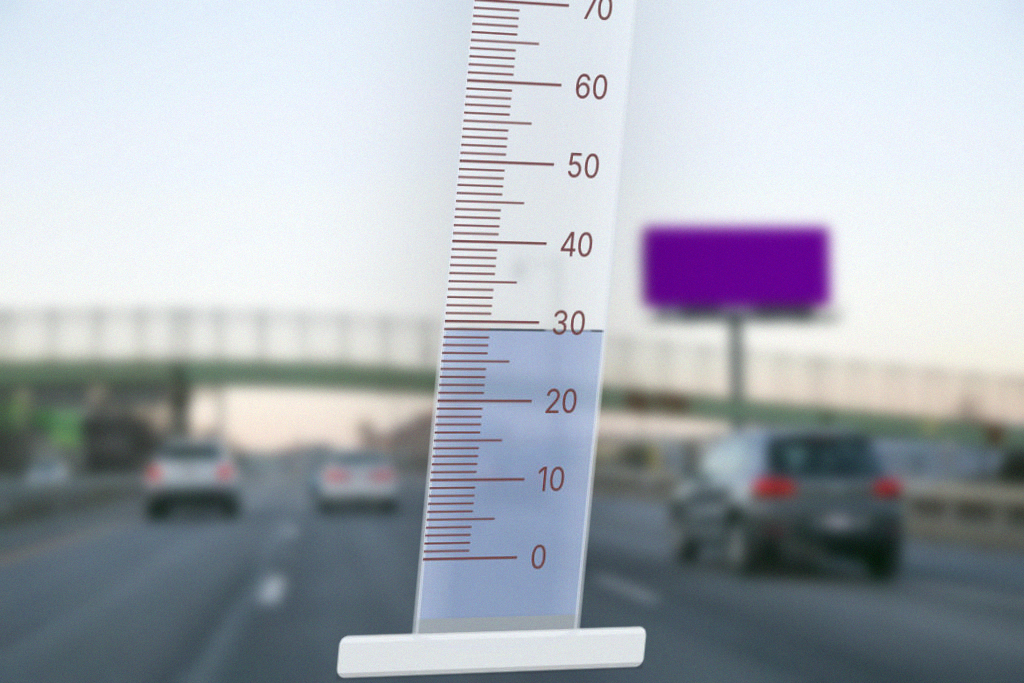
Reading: value=29 unit=mL
